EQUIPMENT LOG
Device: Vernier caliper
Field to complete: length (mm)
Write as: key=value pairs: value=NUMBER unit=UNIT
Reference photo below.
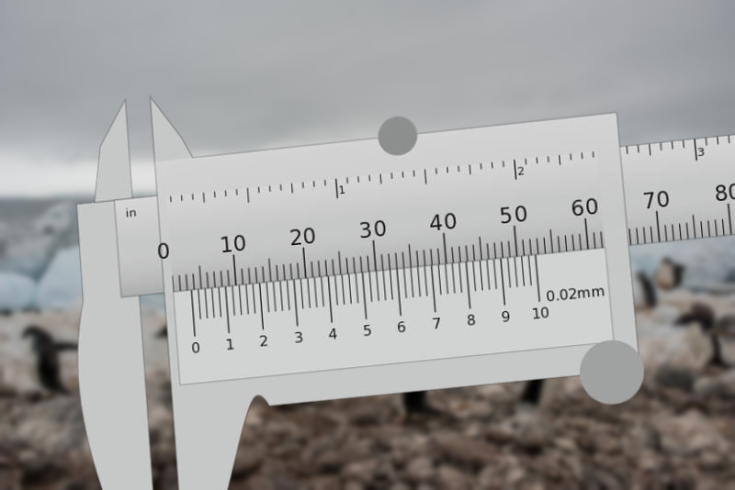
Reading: value=3.6 unit=mm
